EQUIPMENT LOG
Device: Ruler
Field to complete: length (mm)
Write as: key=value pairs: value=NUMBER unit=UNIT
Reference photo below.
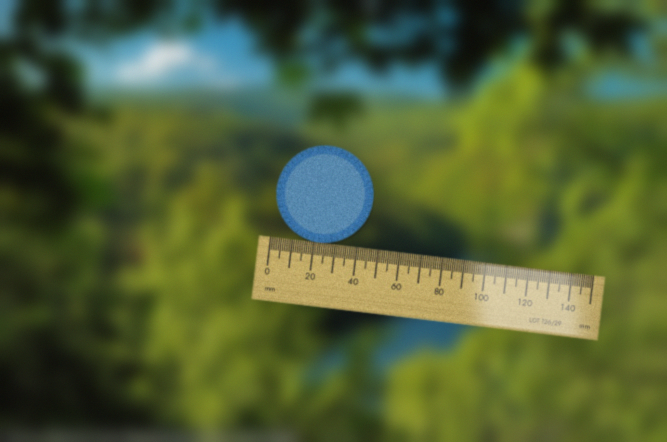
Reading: value=45 unit=mm
